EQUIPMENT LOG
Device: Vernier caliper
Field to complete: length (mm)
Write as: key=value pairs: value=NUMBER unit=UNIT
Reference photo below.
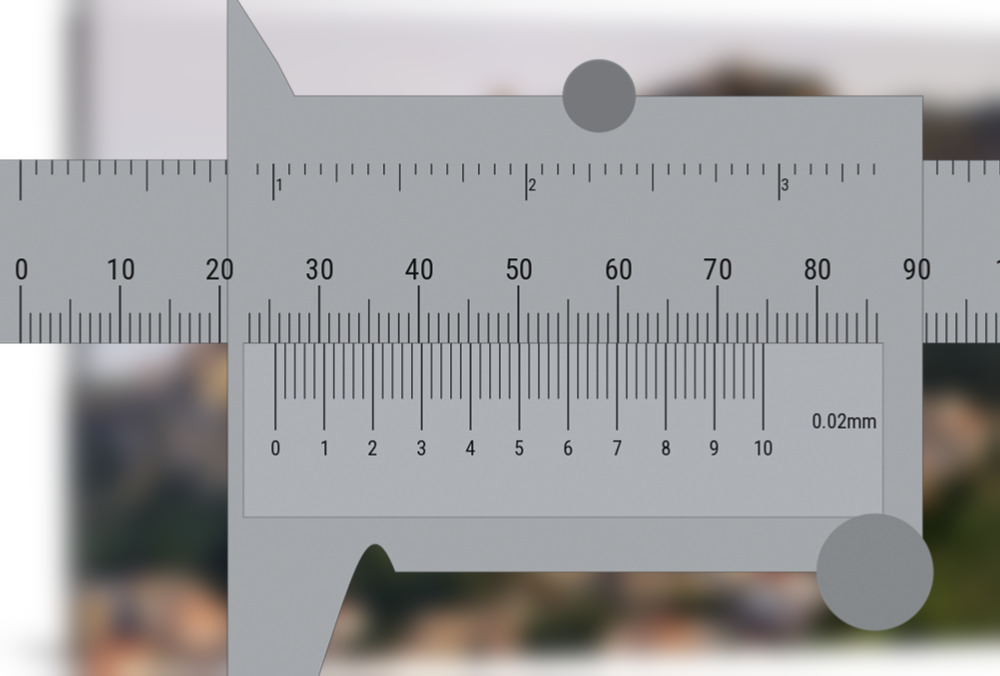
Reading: value=25.6 unit=mm
